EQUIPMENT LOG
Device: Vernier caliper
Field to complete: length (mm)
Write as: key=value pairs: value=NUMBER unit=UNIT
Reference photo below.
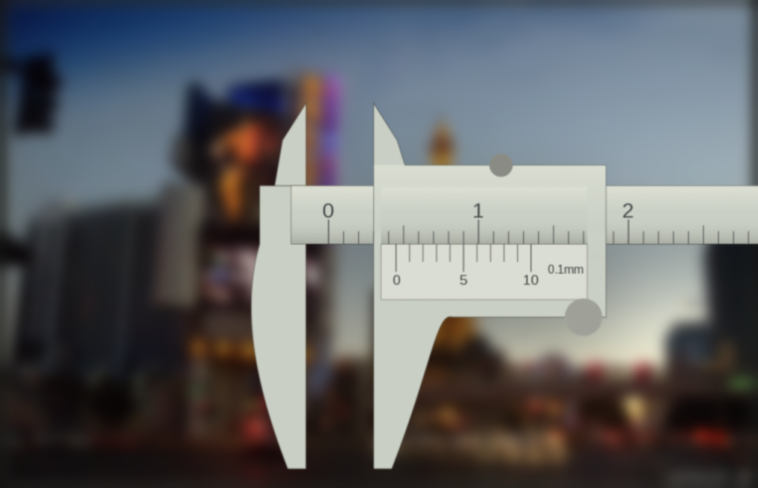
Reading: value=4.5 unit=mm
